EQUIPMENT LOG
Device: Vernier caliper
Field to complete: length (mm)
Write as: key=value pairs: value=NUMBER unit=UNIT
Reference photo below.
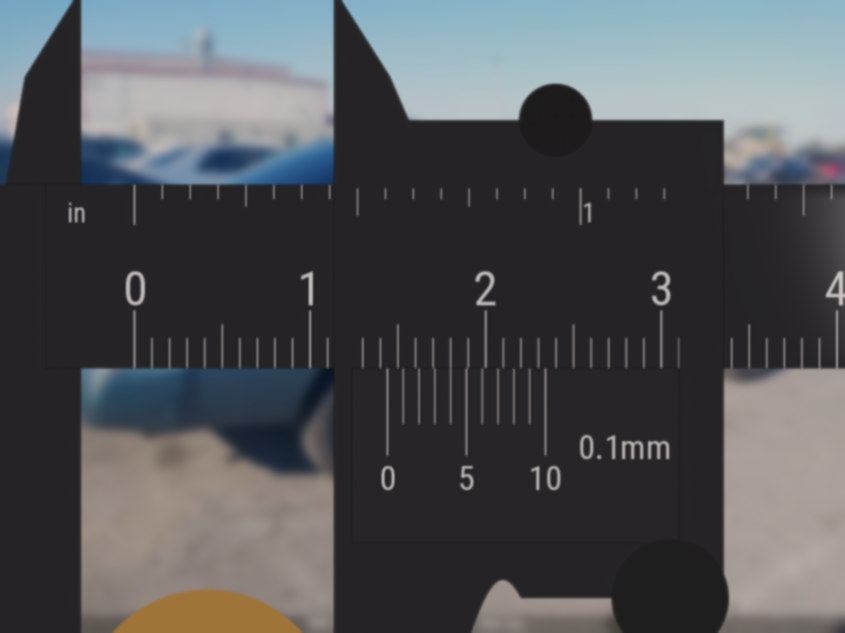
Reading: value=14.4 unit=mm
